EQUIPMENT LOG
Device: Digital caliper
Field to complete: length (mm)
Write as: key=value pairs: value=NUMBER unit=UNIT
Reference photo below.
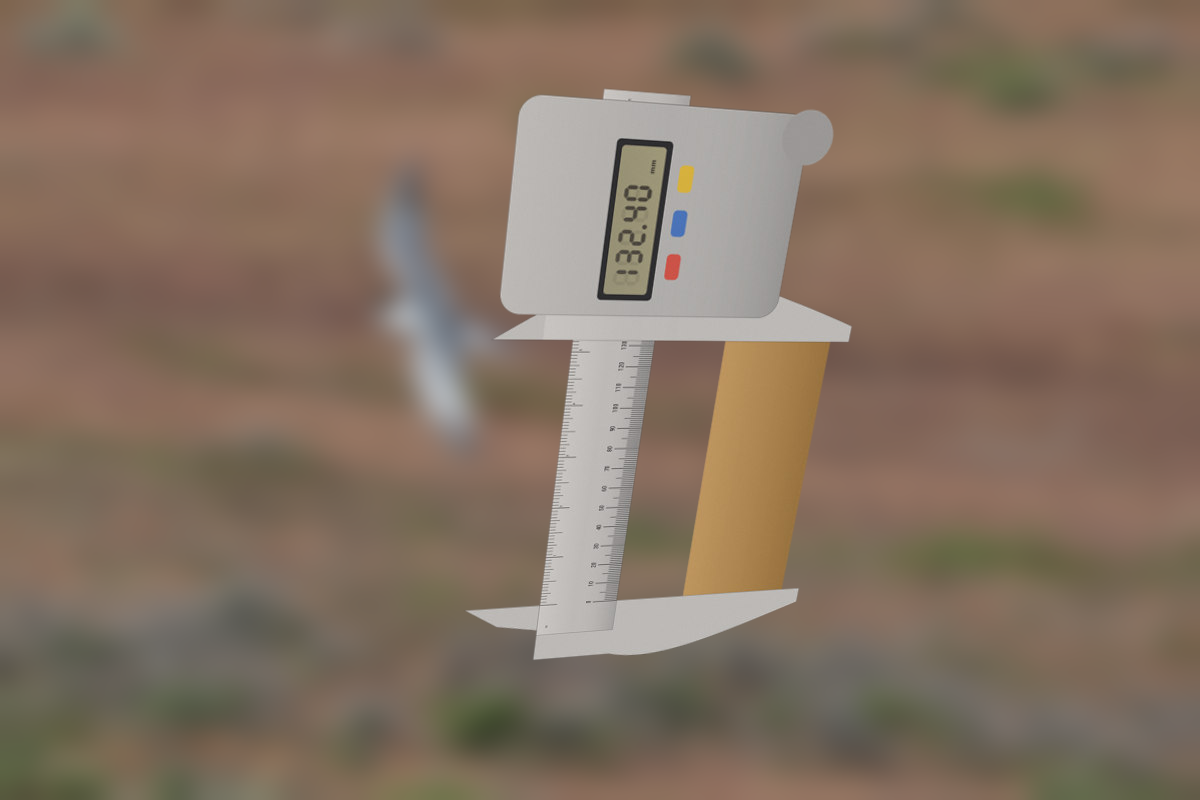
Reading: value=132.40 unit=mm
